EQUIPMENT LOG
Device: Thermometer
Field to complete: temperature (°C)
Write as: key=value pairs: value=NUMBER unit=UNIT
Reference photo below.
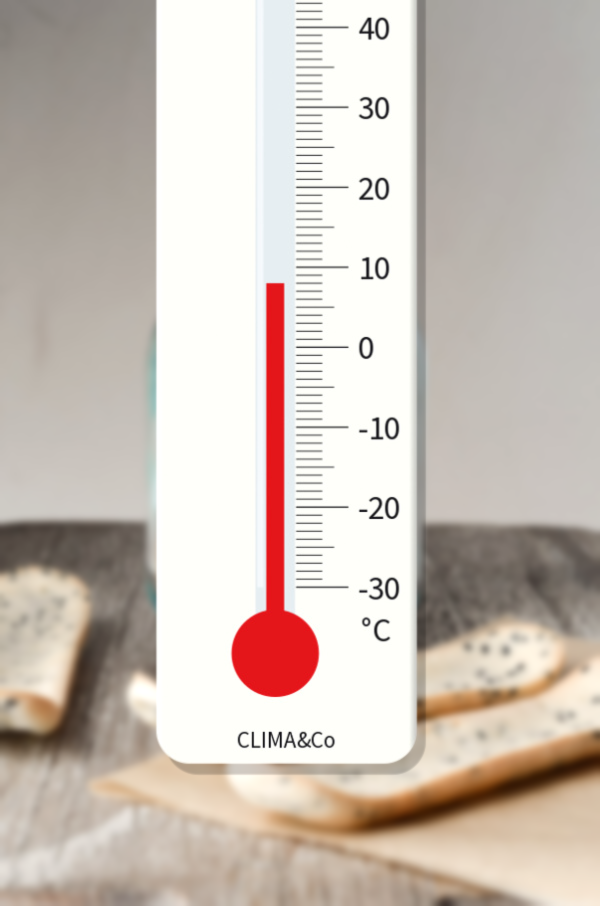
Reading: value=8 unit=°C
